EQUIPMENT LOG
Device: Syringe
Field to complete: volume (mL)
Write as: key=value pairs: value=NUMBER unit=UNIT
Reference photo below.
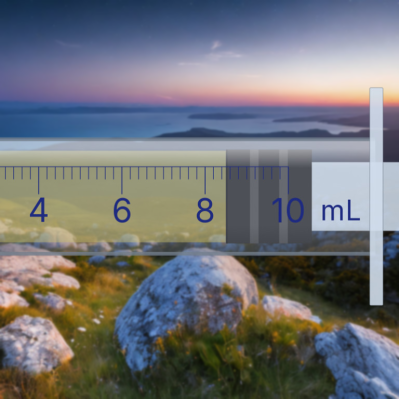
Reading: value=8.5 unit=mL
